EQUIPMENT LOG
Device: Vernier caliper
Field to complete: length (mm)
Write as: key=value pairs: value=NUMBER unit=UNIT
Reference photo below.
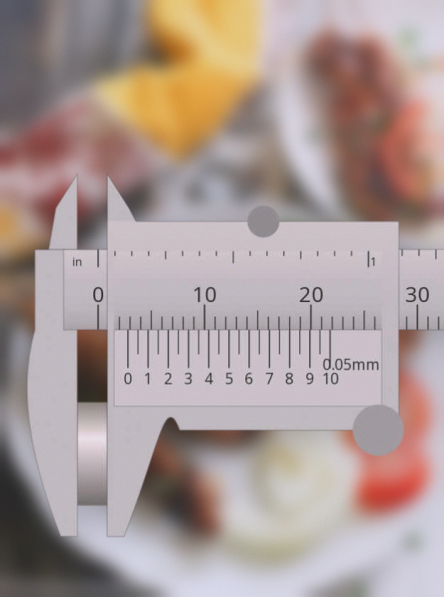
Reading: value=2.8 unit=mm
